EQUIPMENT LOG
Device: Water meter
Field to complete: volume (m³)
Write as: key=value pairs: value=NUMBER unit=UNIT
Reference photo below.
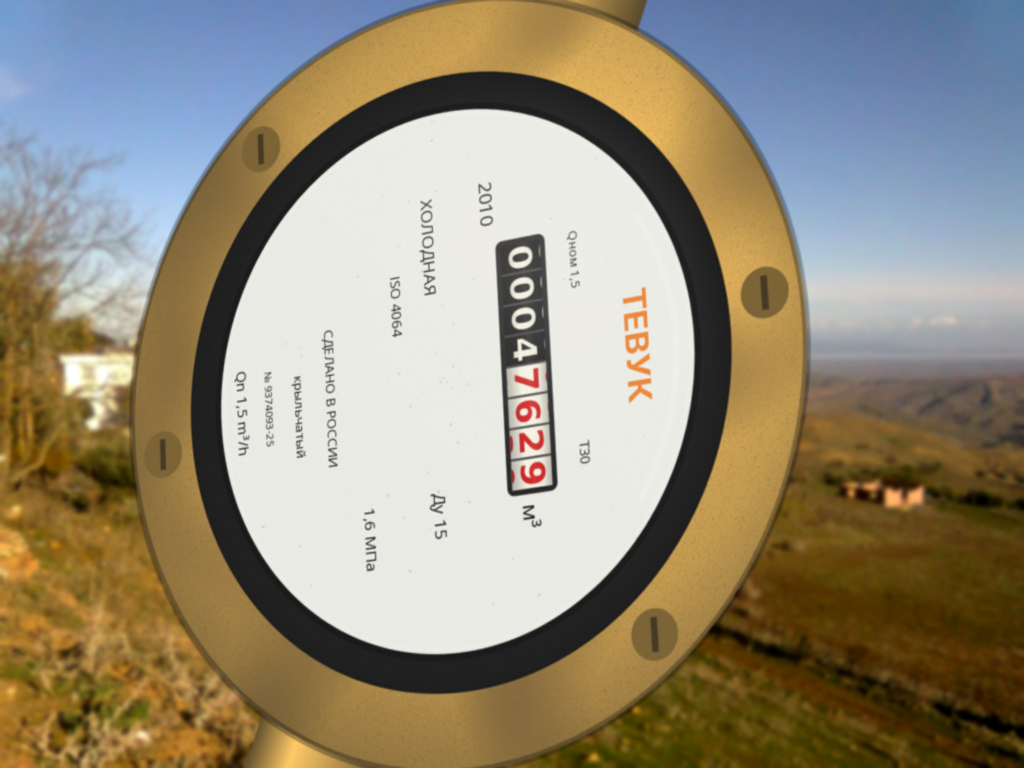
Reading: value=4.7629 unit=m³
